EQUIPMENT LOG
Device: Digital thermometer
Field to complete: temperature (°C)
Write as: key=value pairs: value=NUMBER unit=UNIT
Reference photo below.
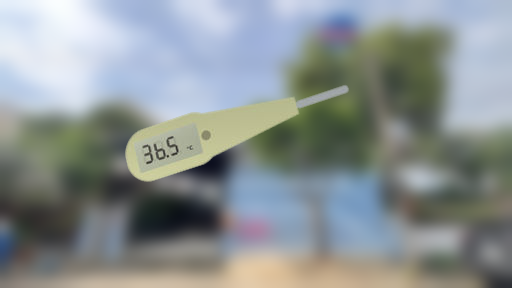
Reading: value=36.5 unit=°C
